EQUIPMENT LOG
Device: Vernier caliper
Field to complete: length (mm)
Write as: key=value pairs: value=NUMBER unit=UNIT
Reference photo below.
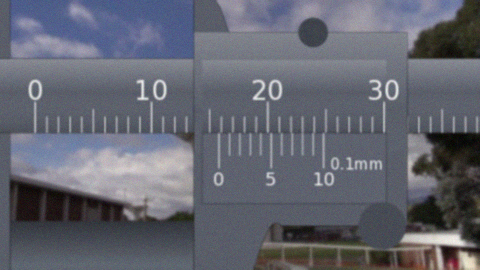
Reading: value=15.8 unit=mm
